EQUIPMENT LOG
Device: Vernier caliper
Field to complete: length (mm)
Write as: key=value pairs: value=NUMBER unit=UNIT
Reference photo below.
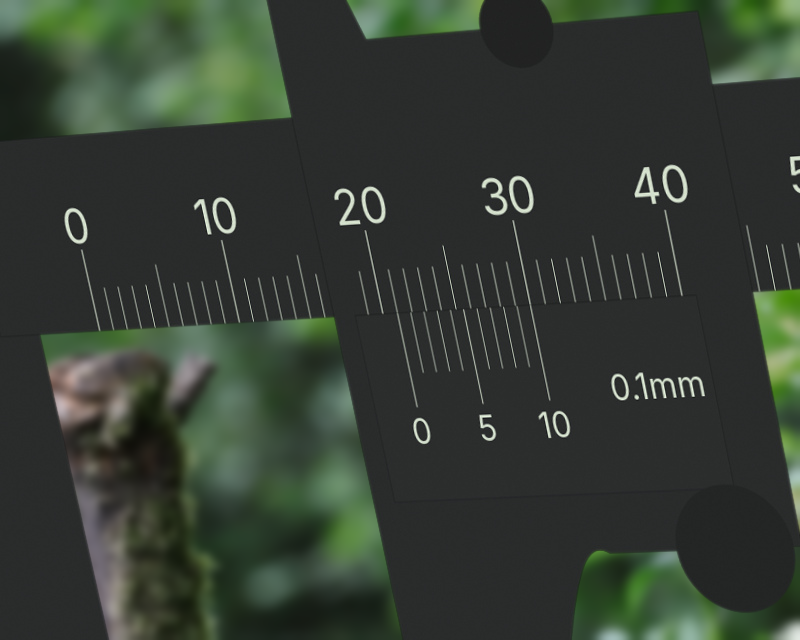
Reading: value=21.0 unit=mm
